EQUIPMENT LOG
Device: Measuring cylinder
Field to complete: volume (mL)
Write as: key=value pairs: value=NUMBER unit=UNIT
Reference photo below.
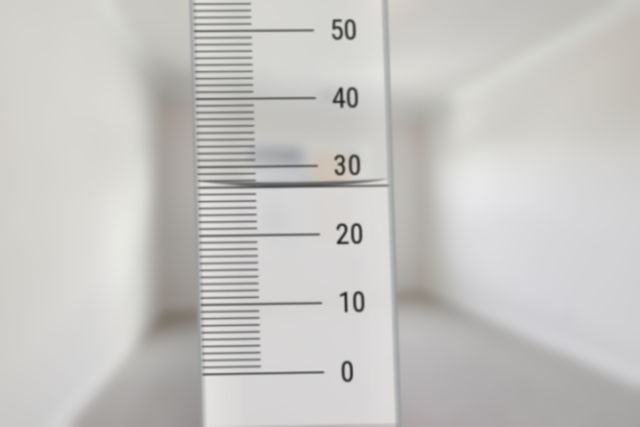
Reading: value=27 unit=mL
